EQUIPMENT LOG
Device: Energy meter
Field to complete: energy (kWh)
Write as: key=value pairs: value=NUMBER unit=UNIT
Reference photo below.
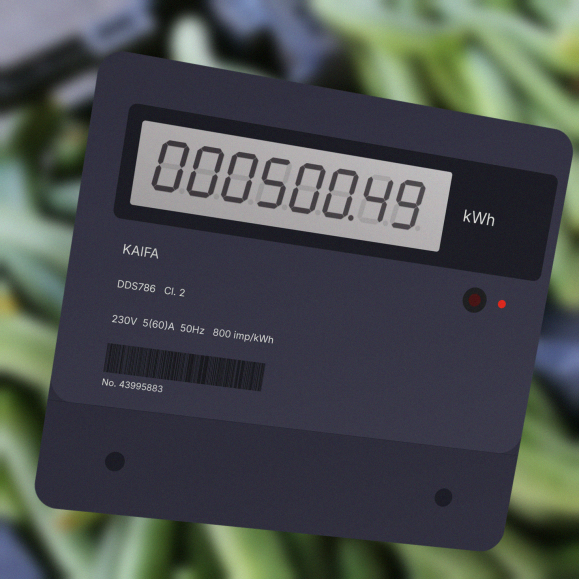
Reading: value=500.49 unit=kWh
